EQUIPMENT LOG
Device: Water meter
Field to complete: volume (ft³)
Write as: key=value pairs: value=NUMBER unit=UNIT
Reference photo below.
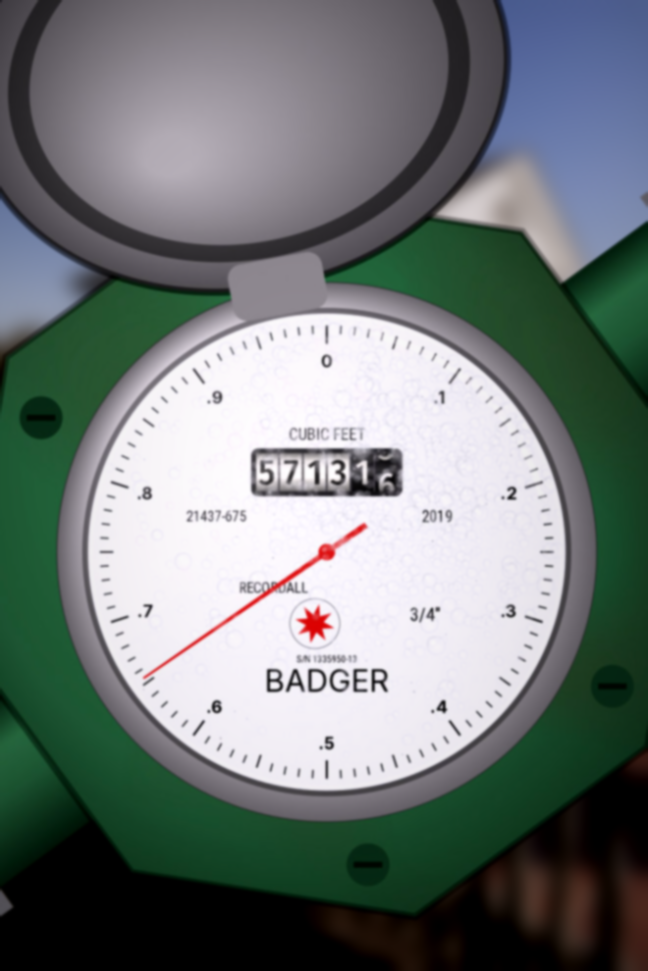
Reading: value=571315.65 unit=ft³
